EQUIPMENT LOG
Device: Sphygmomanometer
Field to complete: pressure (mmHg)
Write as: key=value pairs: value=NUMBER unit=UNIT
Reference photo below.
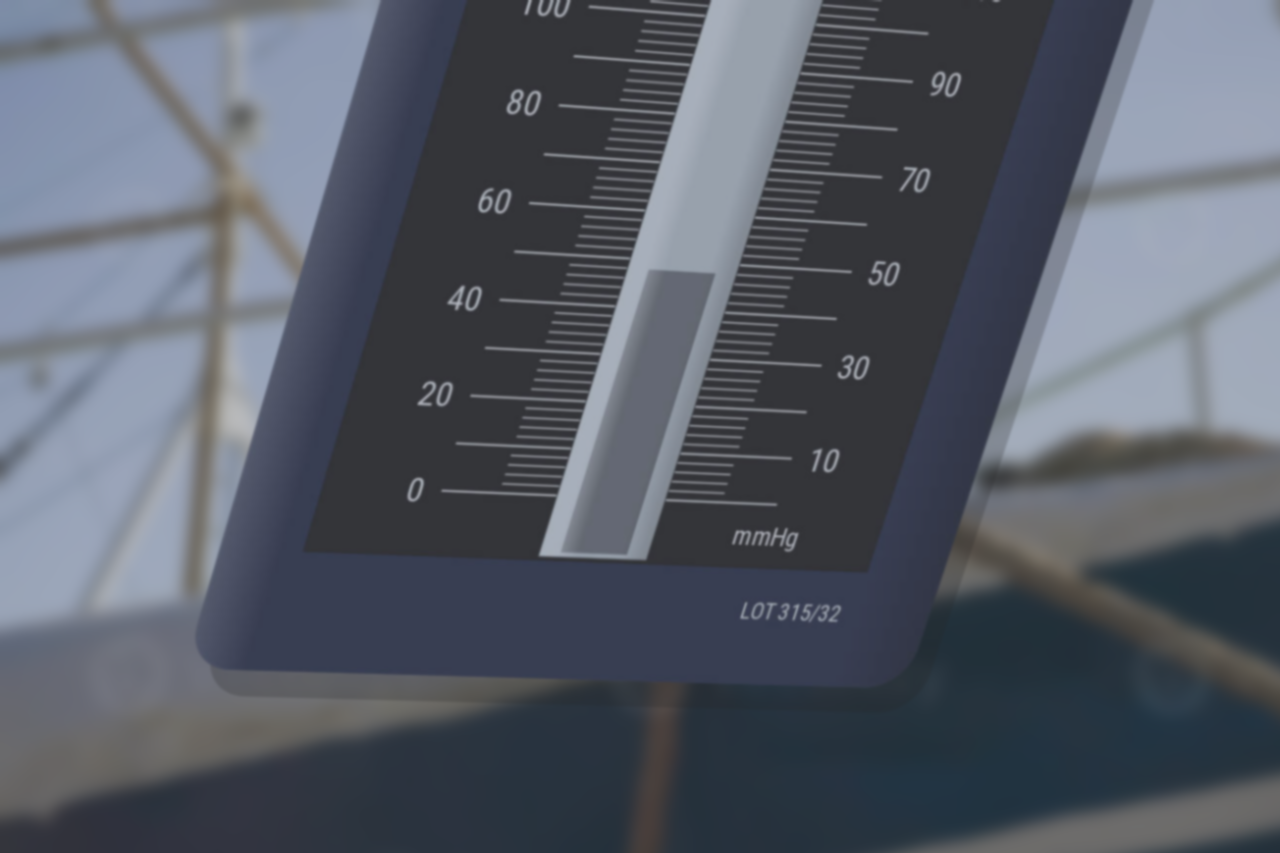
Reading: value=48 unit=mmHg
